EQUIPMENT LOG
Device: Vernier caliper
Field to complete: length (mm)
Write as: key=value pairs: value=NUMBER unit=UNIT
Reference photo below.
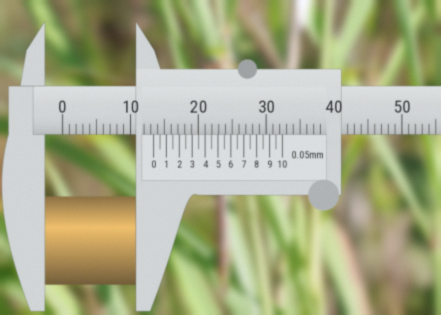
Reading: value=13.4 unit=mm
